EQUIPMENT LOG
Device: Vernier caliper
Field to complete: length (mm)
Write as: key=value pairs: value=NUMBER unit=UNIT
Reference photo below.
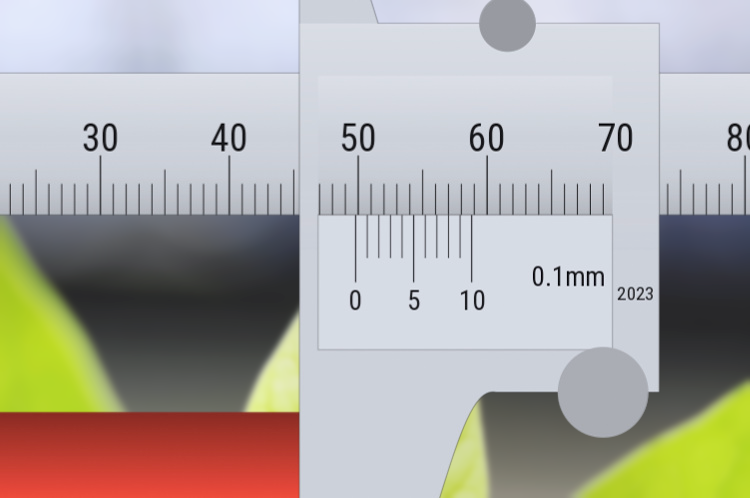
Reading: value=49.8 unit=mm
